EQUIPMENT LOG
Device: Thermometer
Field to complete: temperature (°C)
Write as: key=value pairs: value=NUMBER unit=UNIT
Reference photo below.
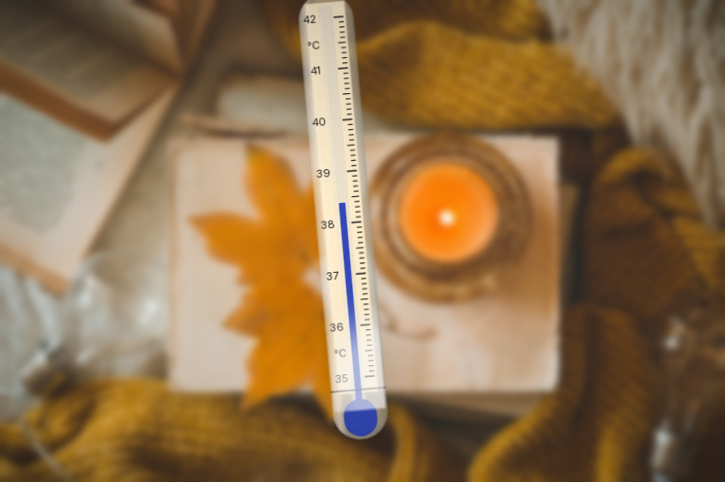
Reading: value=38.4 unit=°C
